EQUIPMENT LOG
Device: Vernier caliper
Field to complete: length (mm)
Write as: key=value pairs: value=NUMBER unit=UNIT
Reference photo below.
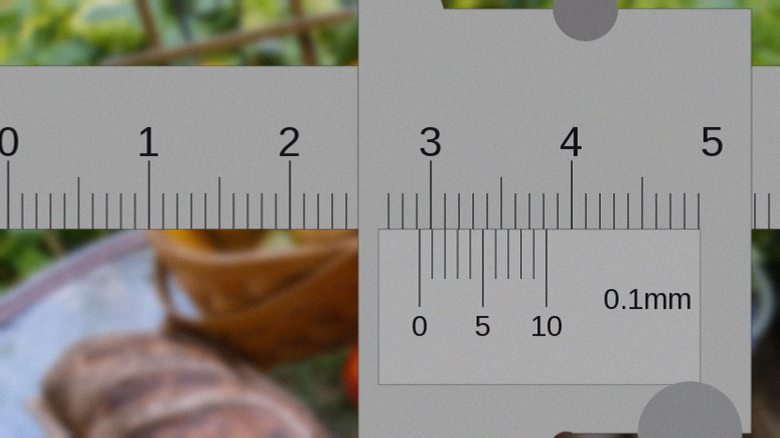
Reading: value=29.2 unit=mm
